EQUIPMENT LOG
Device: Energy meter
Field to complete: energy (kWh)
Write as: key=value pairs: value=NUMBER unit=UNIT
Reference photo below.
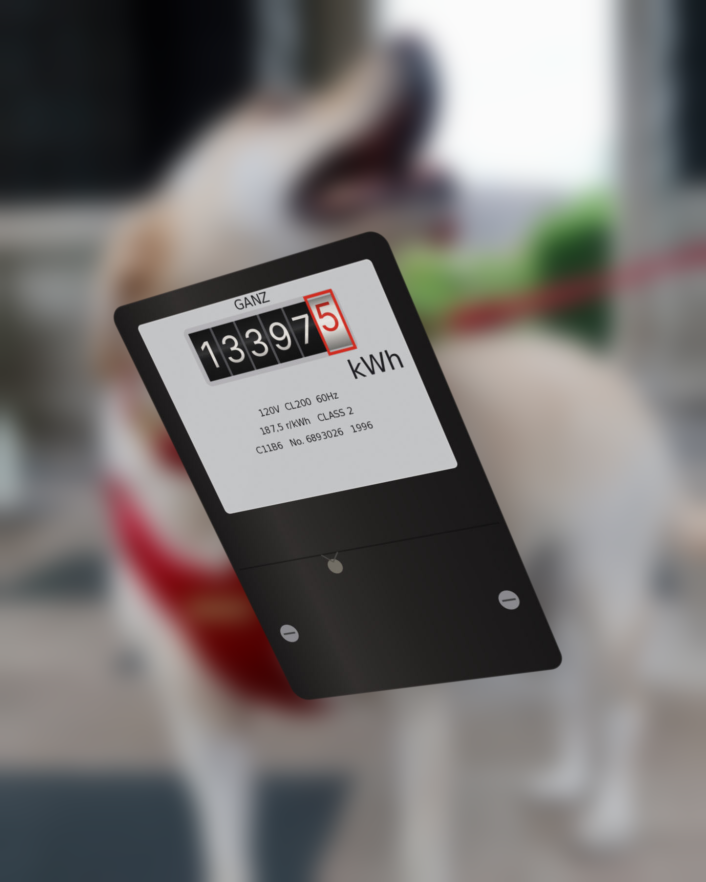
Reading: value=13397.5 unit=kWh
